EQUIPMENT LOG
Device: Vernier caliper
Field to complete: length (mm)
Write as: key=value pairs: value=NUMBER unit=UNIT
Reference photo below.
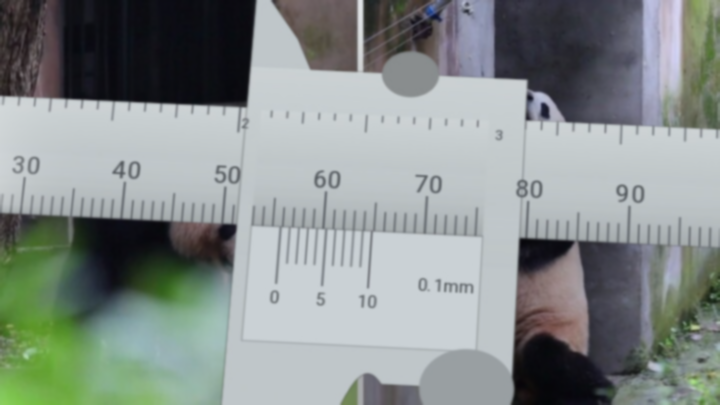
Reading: value=55.8 unit=mm
